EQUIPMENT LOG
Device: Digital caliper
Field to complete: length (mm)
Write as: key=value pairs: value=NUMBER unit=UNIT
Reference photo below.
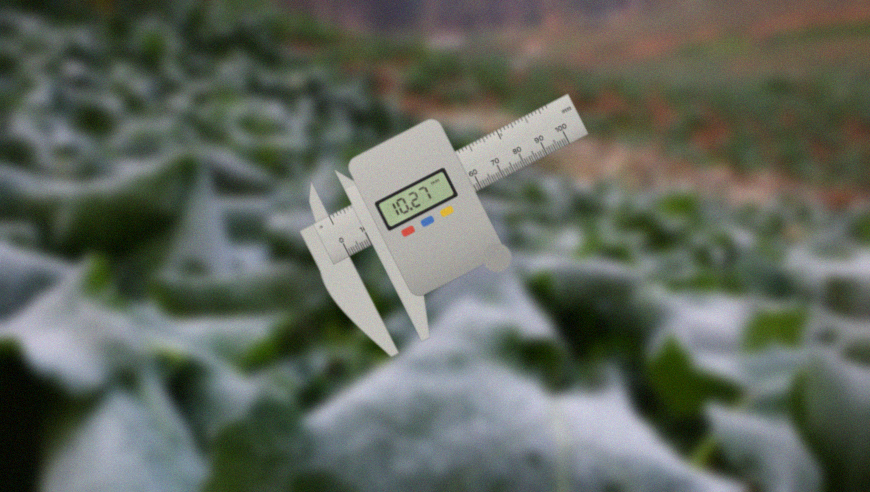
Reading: value=10.27 unit=mm
